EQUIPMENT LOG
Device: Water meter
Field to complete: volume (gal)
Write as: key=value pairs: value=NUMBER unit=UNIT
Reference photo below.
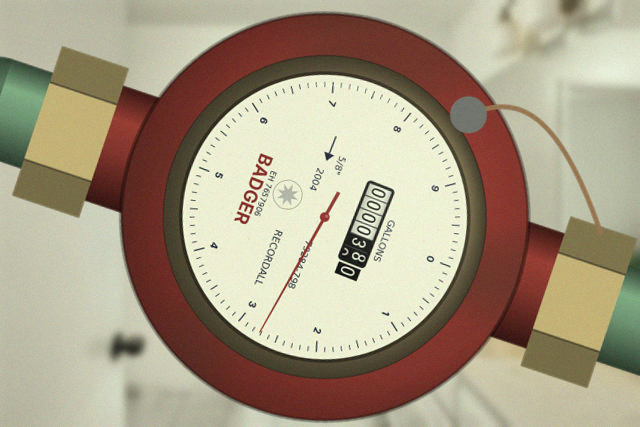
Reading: value=382.7 unit=gal
